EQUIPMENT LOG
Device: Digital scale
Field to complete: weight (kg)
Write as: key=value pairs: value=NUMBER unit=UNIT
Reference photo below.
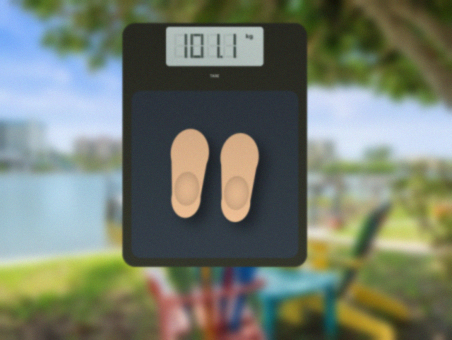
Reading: value=101.1 unit=kg
